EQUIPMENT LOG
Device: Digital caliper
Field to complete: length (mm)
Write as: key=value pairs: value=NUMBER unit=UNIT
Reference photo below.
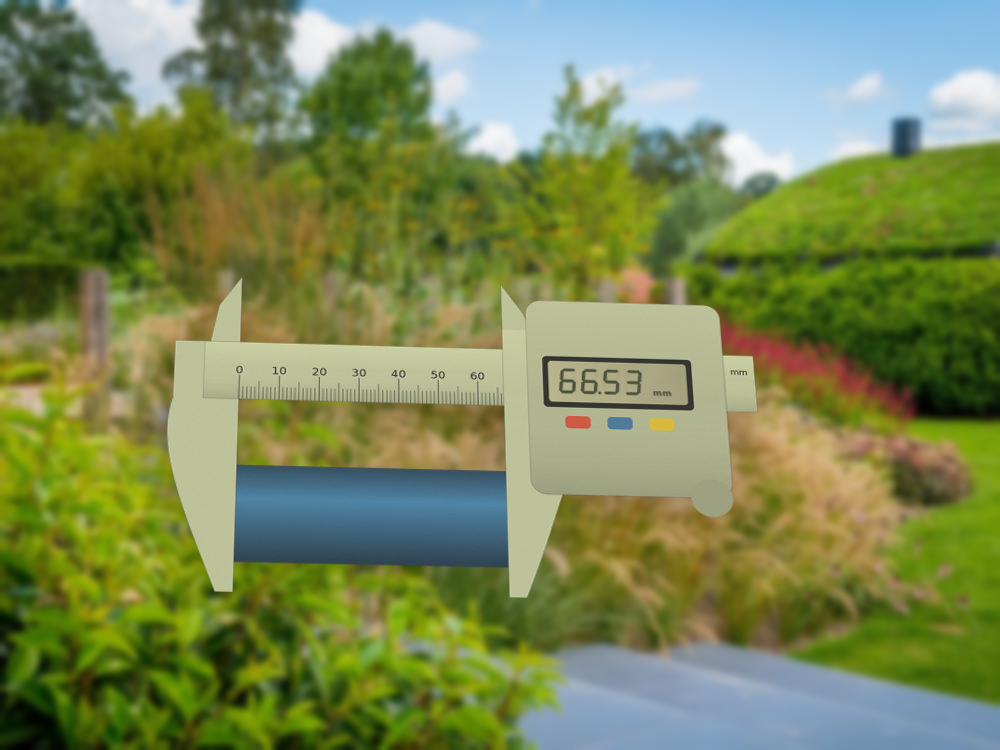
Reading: value=66.53 unit=mm
